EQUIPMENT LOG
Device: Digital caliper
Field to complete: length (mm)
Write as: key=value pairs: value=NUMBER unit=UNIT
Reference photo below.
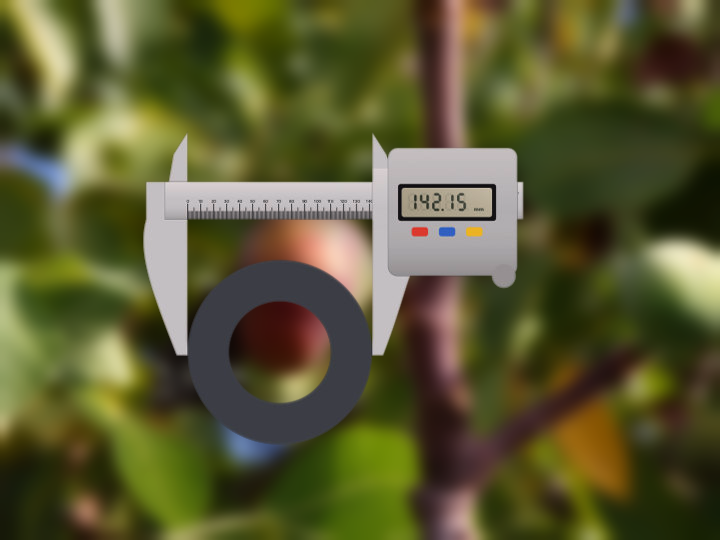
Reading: value=142.15 unit=mm
